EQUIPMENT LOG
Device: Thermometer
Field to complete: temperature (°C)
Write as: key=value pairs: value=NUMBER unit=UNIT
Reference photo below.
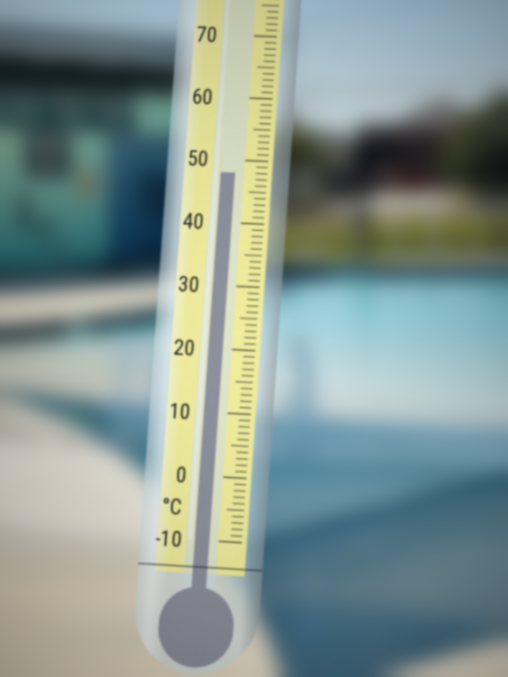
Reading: value=48 unit=°C
